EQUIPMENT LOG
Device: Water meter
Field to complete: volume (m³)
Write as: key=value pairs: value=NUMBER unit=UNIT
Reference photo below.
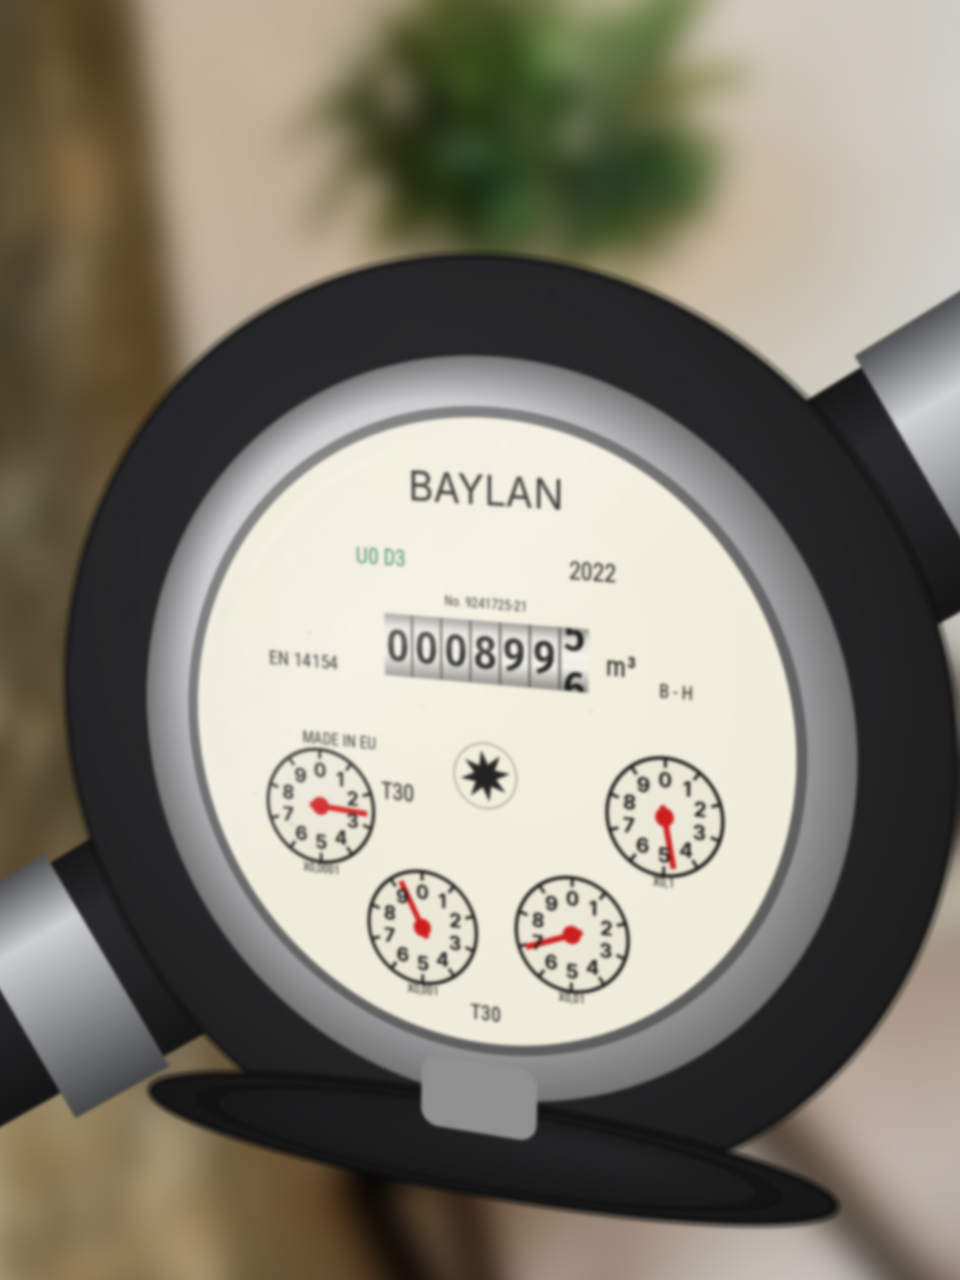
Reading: value=8995.4692 unit=m³
